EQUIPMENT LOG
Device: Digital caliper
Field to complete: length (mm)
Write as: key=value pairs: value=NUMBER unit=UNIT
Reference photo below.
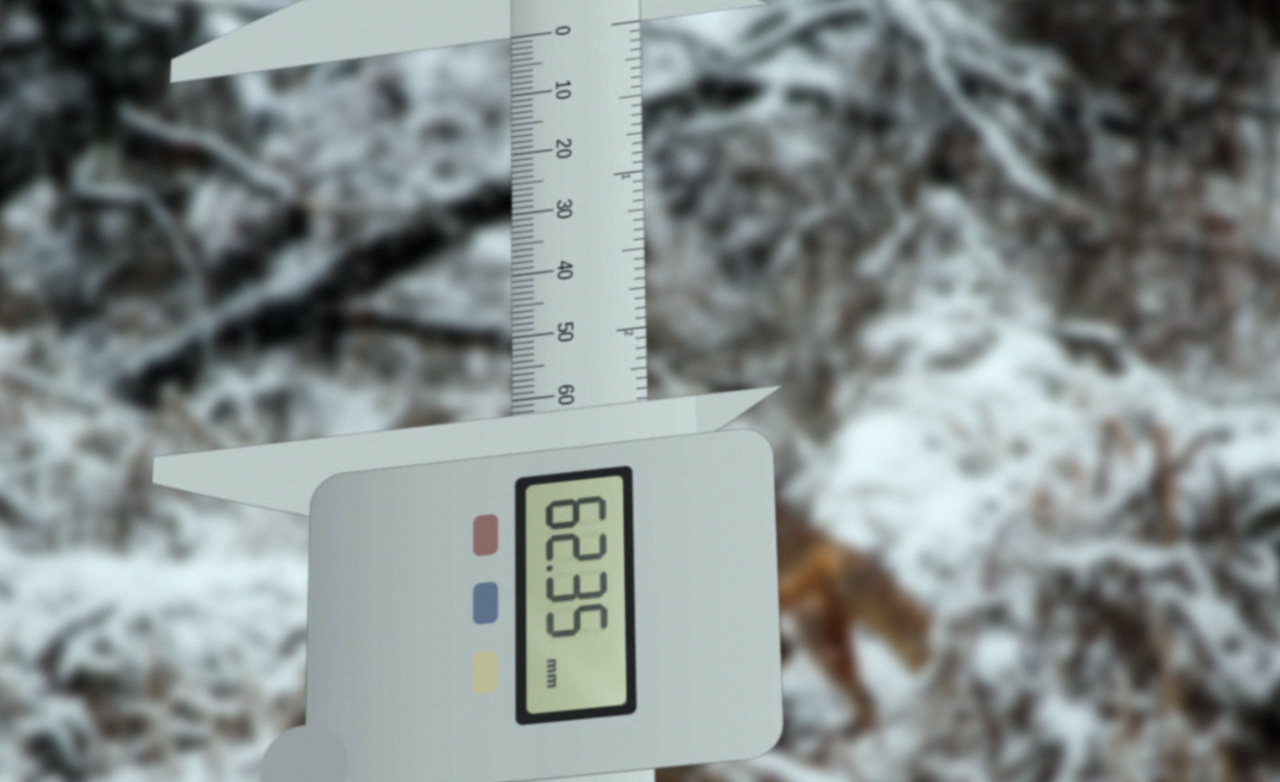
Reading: value=62.35 unit=mm
